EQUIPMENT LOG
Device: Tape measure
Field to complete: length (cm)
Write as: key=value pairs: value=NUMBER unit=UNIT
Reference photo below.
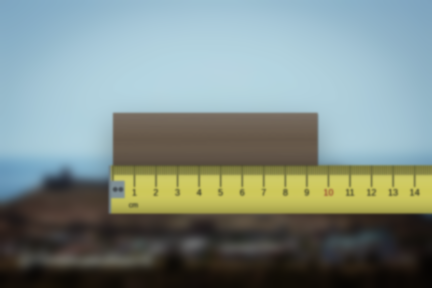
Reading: value=9.5 unit=cm
